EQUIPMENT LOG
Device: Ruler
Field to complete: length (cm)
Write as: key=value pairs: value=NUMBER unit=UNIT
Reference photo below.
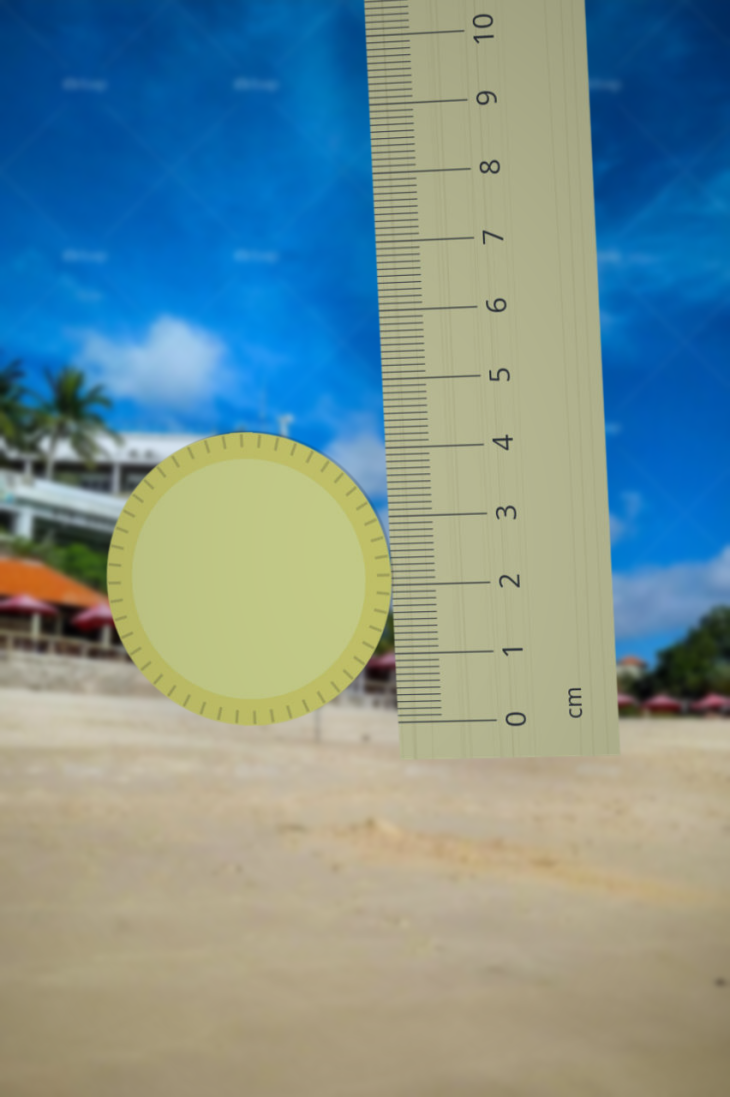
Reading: value=4.3 unit=cm
